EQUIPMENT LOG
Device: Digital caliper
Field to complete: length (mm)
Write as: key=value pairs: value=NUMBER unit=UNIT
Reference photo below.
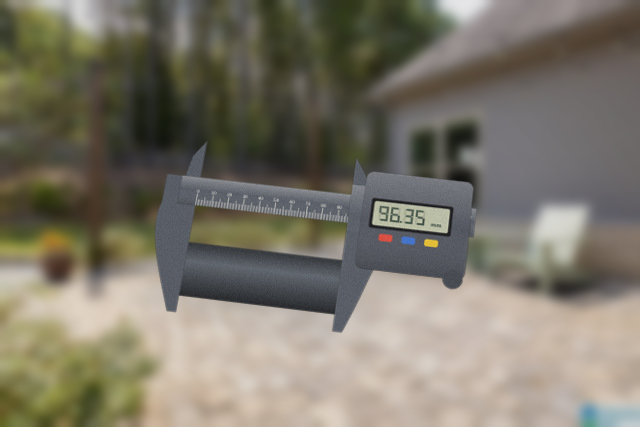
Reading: value=96.35 unit=mm
